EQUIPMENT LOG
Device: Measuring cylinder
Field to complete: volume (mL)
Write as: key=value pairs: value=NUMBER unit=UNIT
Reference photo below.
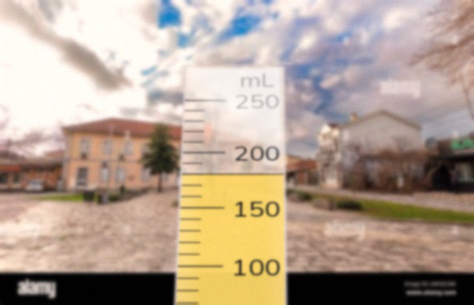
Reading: value=180 unit=mL
